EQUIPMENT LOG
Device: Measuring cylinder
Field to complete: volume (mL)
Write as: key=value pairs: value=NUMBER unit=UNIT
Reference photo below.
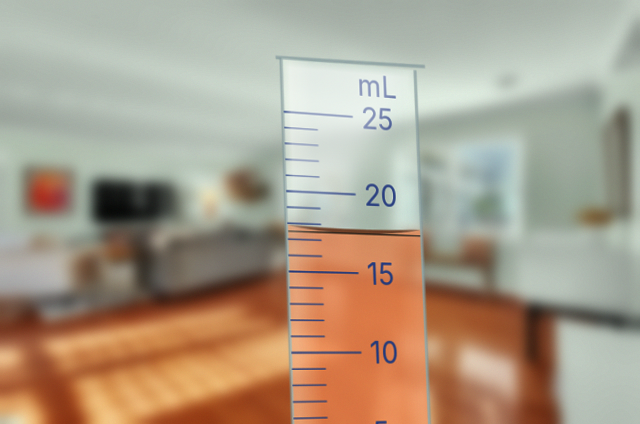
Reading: value=17.5 unit=mL
